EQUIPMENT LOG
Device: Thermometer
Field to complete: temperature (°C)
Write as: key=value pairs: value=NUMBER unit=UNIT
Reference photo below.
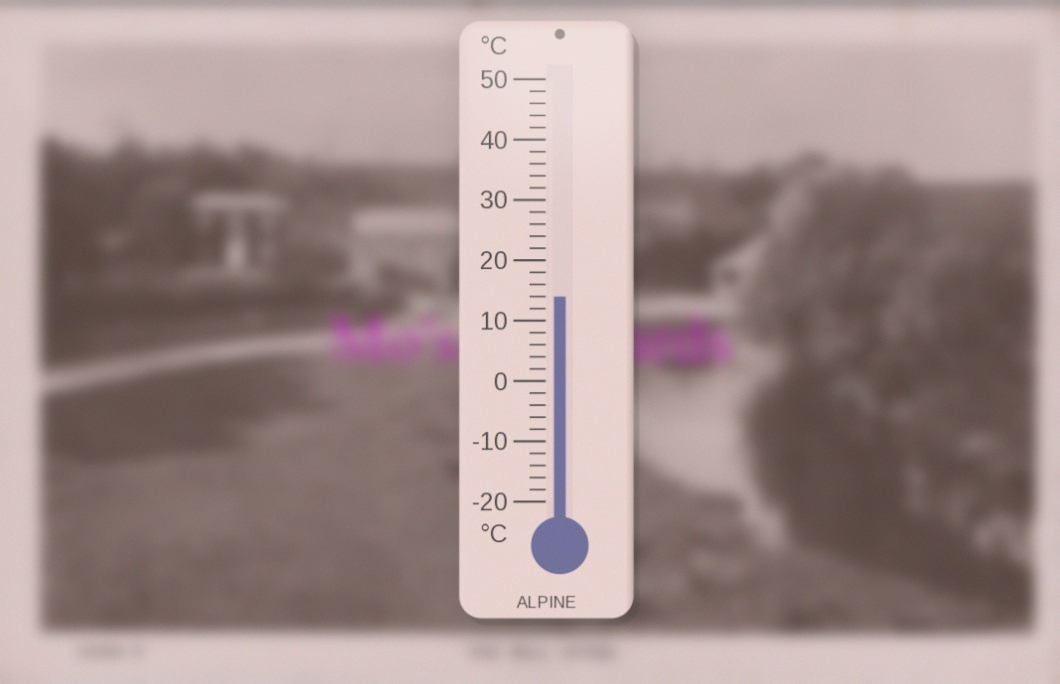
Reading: value=14 unit=°C
